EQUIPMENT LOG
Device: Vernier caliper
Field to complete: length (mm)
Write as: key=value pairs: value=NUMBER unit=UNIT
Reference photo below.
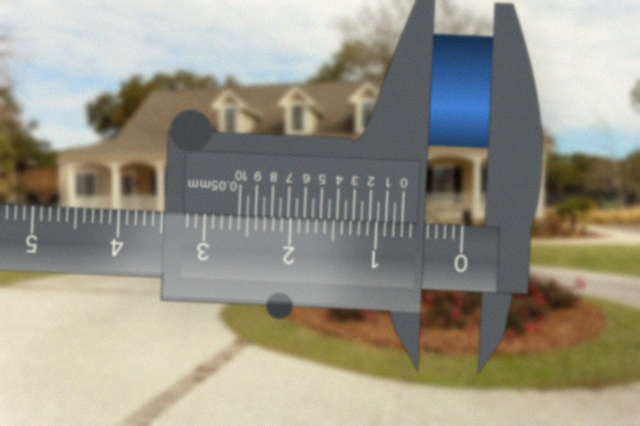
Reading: value=7.0 unit=mm
